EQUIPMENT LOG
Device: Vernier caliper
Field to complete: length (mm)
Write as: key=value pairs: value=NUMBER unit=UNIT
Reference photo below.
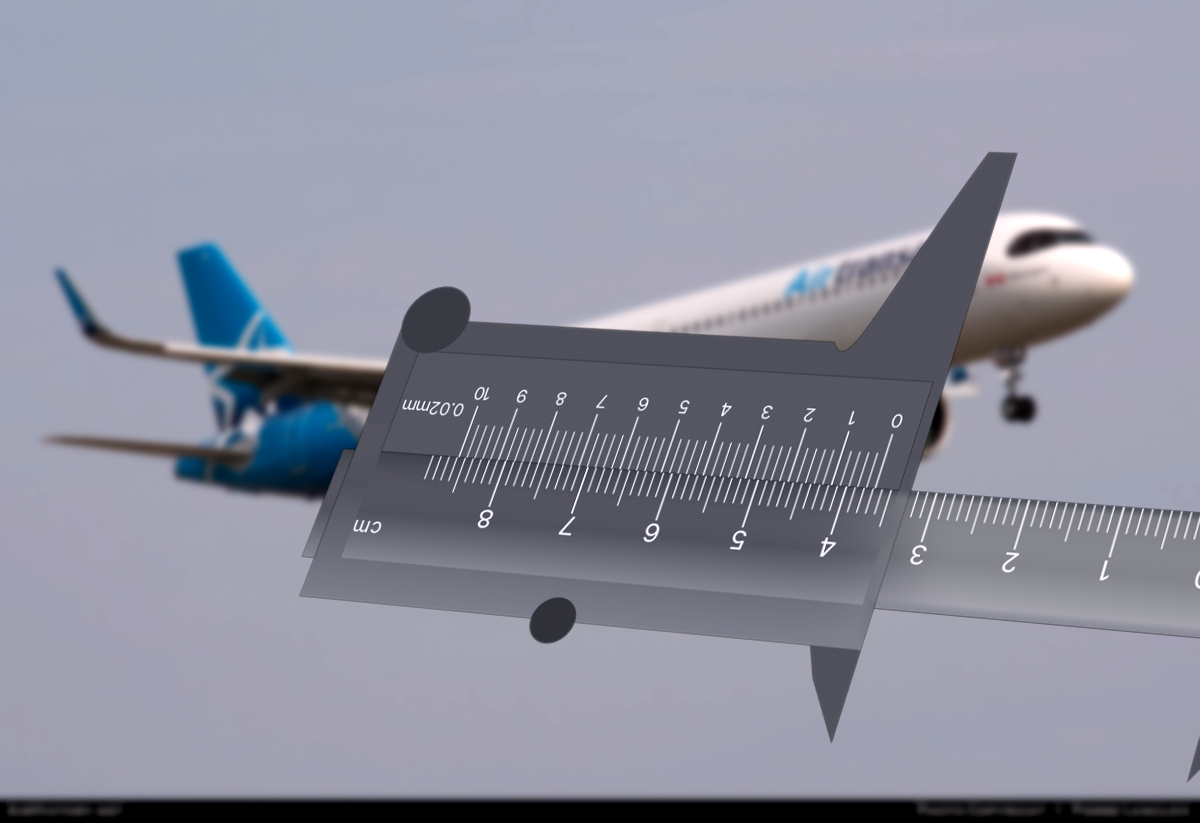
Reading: value=36.8 unit=mm
